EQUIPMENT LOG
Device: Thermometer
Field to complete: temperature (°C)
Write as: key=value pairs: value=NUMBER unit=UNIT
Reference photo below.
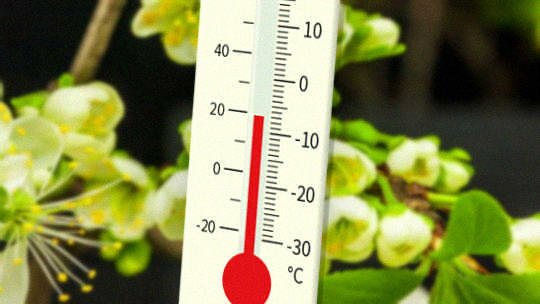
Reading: value=-7 unit=°C
